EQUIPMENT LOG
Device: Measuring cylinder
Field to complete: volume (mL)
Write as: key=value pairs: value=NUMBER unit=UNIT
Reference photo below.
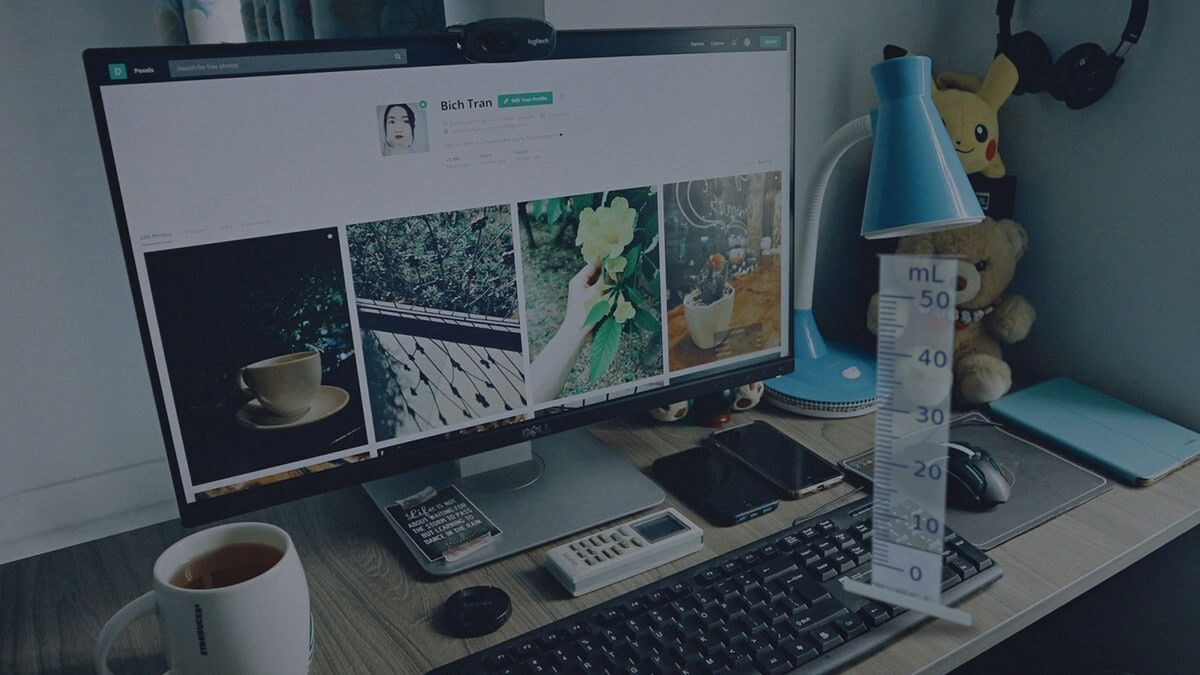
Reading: value=5 unit=mL
